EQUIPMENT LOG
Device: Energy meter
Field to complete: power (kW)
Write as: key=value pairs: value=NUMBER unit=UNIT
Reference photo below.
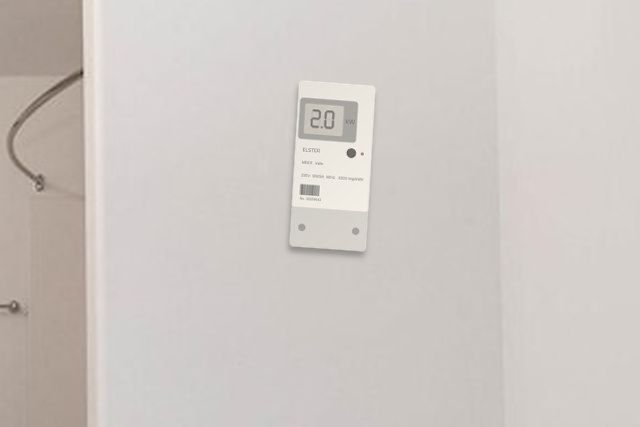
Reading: value=2.0 unit=kW
